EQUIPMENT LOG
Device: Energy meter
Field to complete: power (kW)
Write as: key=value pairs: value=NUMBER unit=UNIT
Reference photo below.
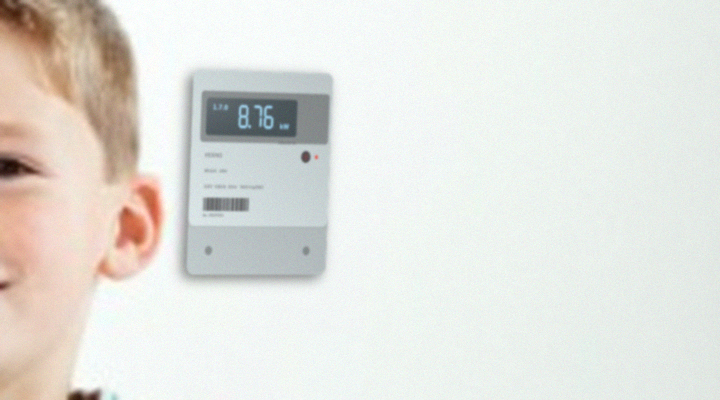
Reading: value=8.76 unit=kW
